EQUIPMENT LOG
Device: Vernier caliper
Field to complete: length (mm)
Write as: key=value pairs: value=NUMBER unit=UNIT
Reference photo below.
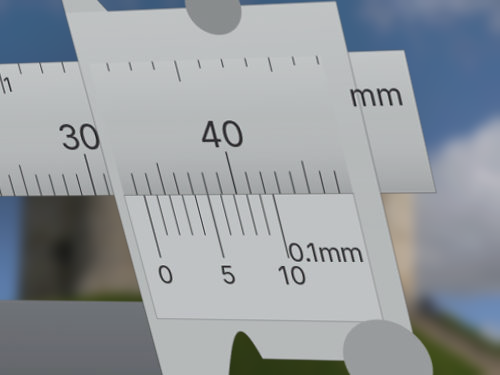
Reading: value=33.5 unit=mm
